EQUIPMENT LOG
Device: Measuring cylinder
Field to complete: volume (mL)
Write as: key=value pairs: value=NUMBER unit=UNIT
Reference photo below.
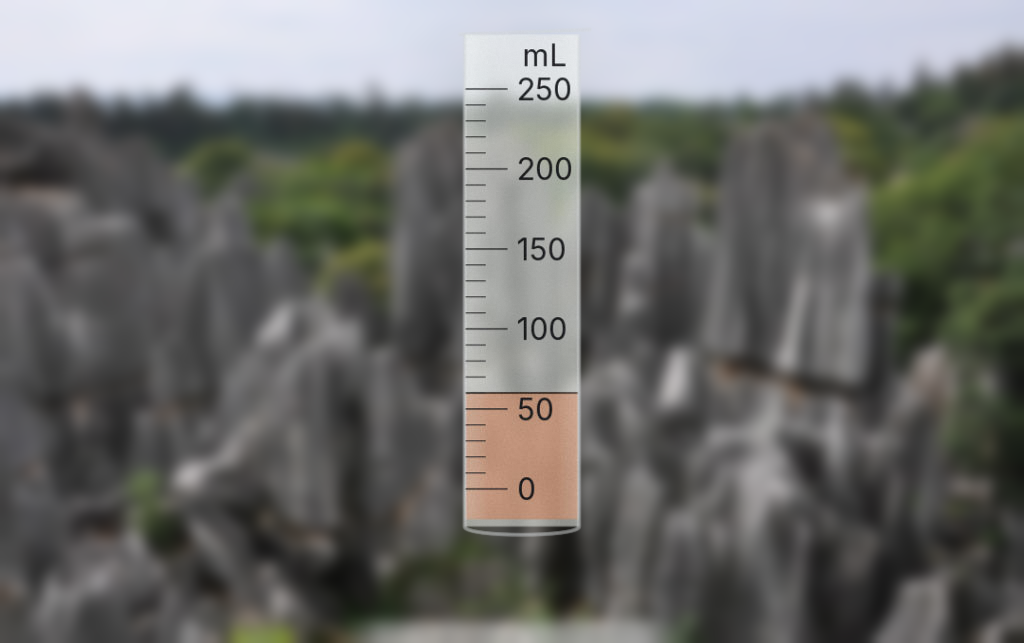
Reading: value=60 unit=mL
